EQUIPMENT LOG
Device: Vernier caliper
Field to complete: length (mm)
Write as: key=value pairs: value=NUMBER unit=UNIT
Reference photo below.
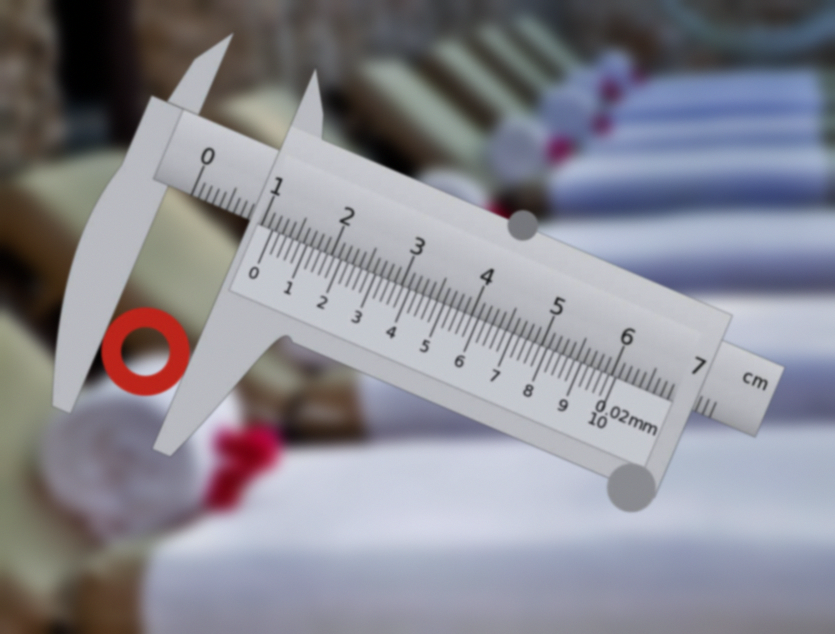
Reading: value=11.6 unit=mm
